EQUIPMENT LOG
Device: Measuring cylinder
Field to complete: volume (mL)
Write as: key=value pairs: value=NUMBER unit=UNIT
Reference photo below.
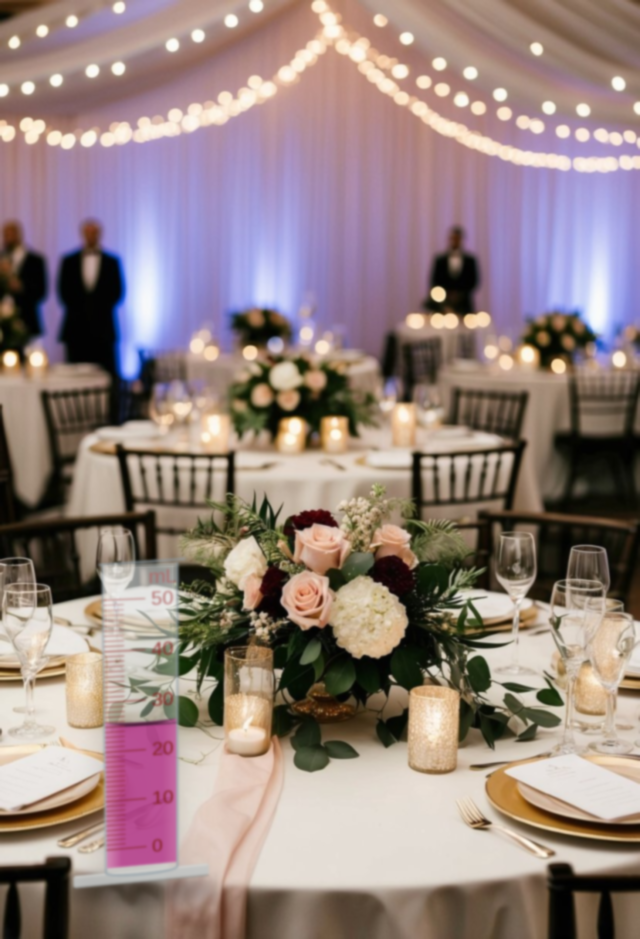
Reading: value=25 unit=mL
